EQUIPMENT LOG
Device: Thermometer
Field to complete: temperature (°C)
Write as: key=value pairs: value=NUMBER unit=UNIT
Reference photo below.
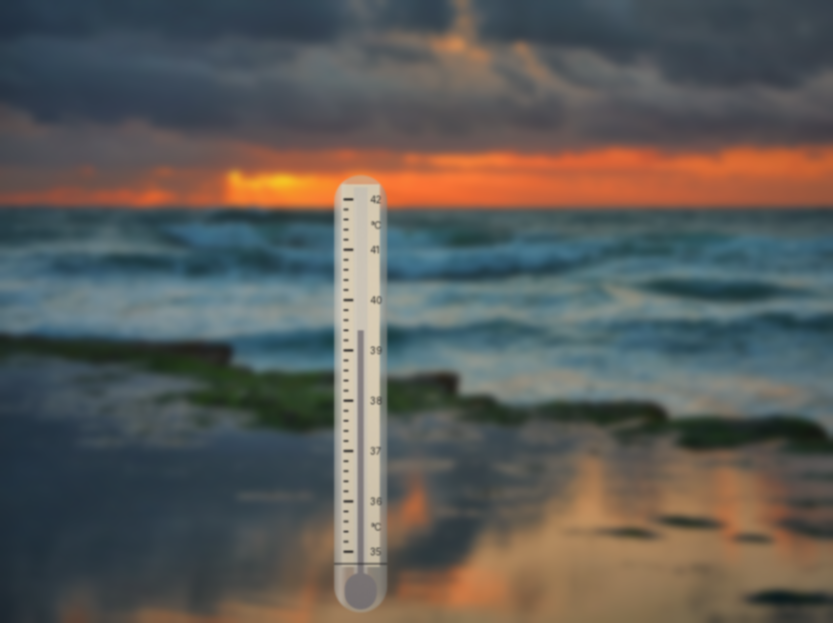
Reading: value=39.4 unit=°C
